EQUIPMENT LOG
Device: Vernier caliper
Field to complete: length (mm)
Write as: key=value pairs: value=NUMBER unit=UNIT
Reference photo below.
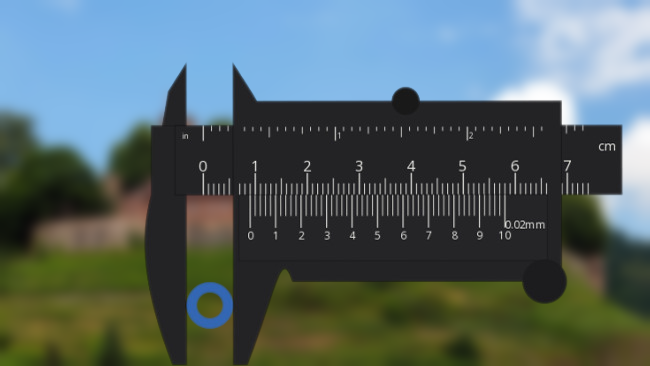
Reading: value=9.0 unit=mm
